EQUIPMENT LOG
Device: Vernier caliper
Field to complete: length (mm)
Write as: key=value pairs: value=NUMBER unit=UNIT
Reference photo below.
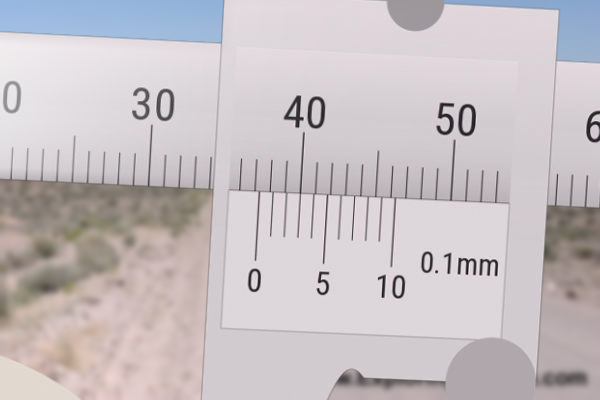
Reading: value=37.3 unit=mm
